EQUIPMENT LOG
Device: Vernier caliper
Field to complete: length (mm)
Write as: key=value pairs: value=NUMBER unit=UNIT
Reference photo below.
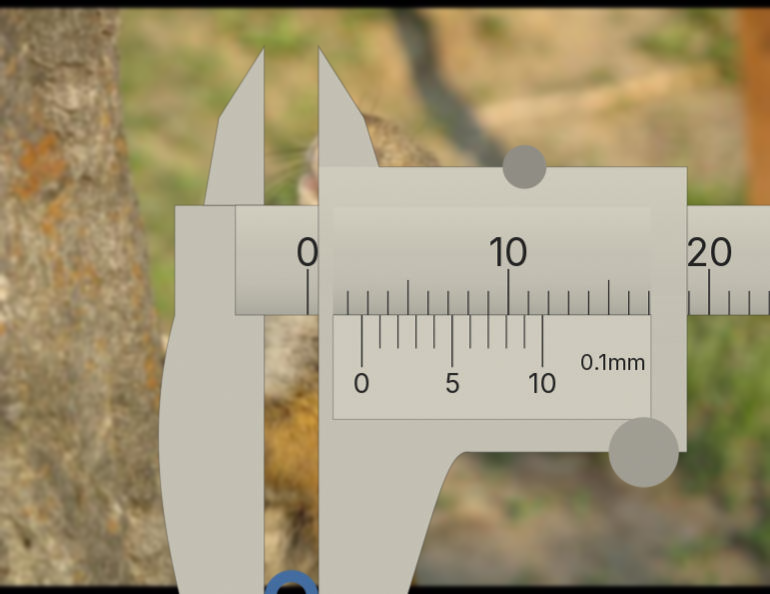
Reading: value=2.7 unit=mm
